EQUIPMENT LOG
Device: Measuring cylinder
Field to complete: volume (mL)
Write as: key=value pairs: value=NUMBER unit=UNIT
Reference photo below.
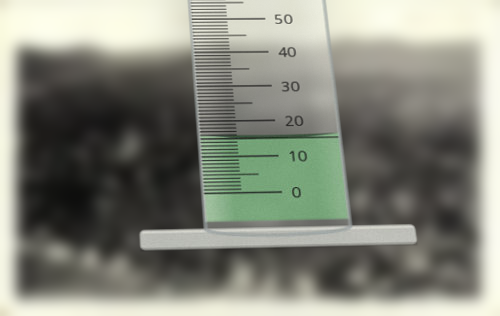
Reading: value=15 unit=mL
